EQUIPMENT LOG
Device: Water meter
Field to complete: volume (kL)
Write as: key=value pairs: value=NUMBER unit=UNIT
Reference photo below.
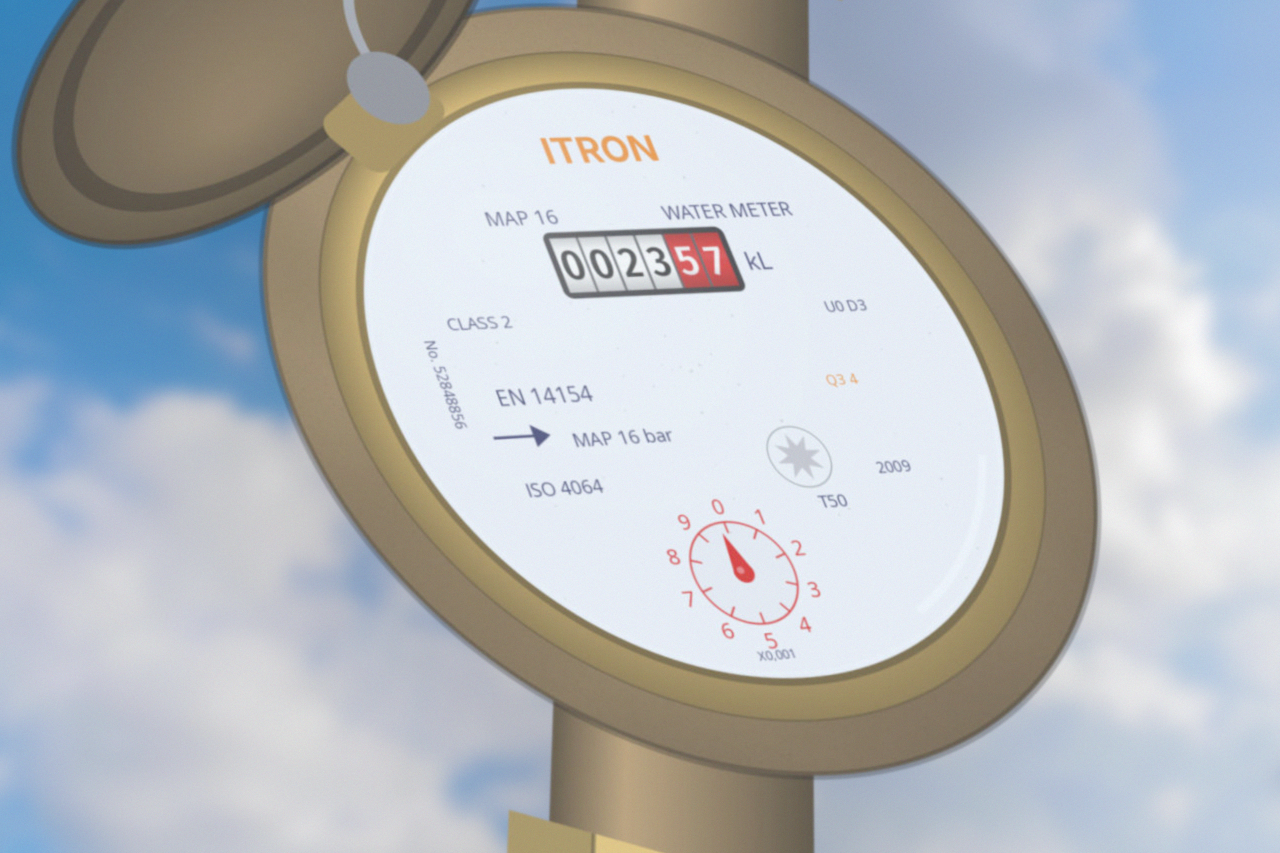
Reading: value=23.569 unit=kL
